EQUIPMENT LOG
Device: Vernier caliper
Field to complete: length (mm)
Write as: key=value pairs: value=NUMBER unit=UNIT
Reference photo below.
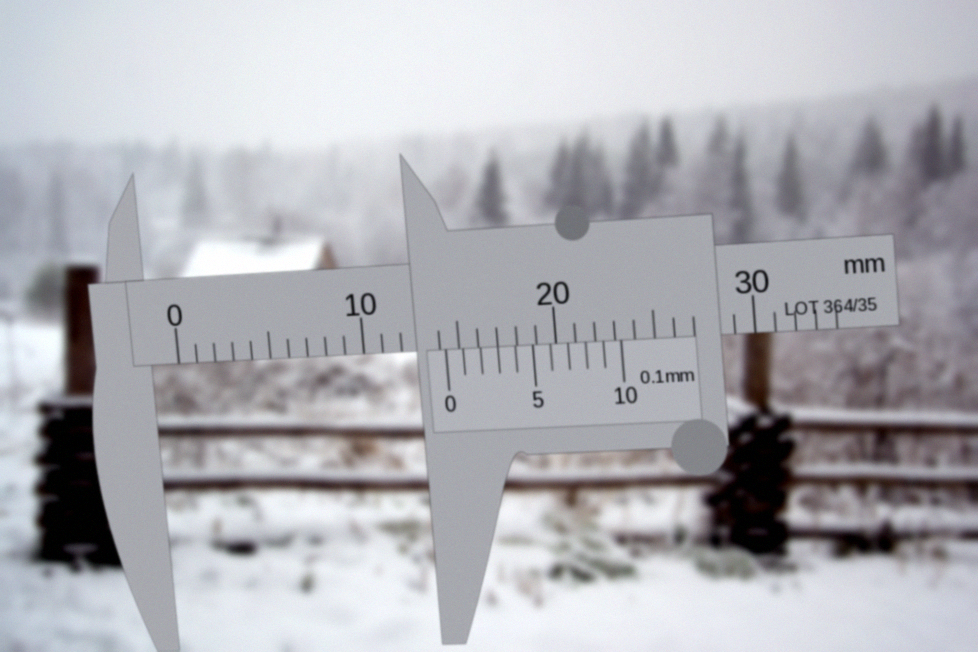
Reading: value=14.3 unit=mm
